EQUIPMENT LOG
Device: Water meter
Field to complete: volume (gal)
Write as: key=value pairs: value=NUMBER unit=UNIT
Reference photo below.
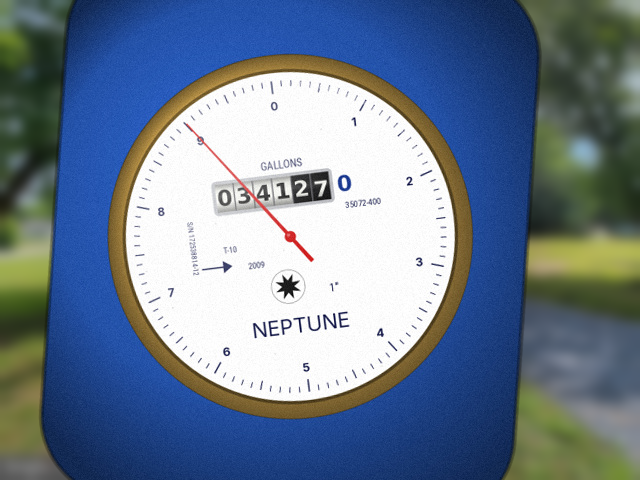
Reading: value=341269.0 unit=gal
